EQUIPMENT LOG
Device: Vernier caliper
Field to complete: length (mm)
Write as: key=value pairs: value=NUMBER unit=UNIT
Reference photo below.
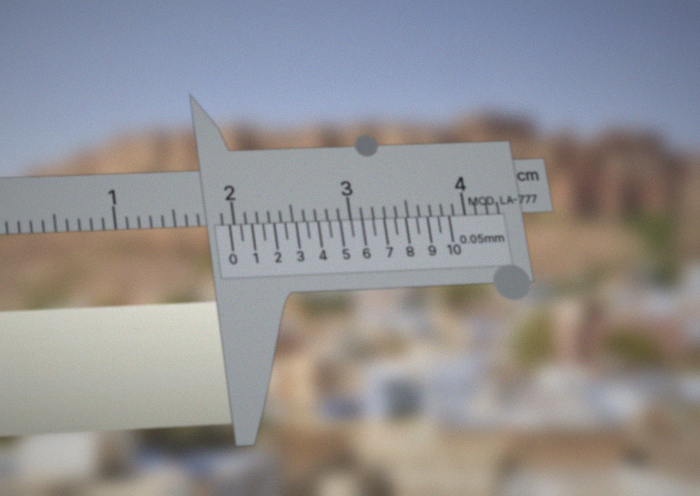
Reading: value=19.6 unit=mm
